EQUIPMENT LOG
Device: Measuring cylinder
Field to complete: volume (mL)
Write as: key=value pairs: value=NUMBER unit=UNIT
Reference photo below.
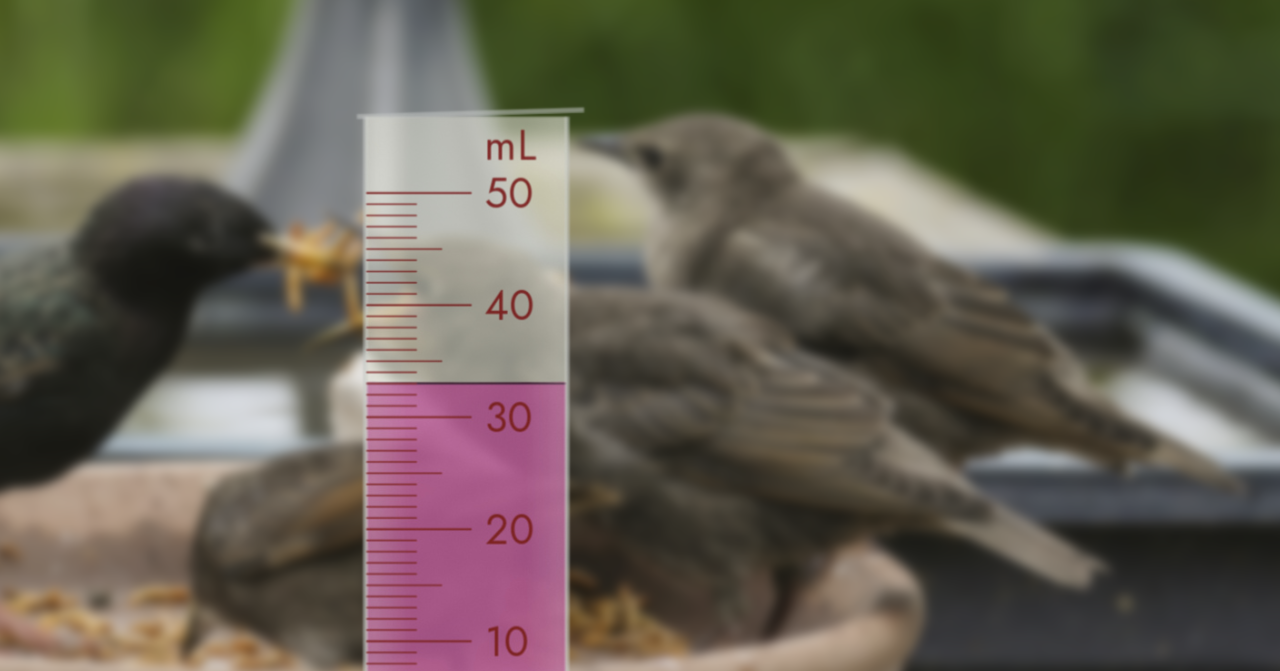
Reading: value=33 unit=mL
